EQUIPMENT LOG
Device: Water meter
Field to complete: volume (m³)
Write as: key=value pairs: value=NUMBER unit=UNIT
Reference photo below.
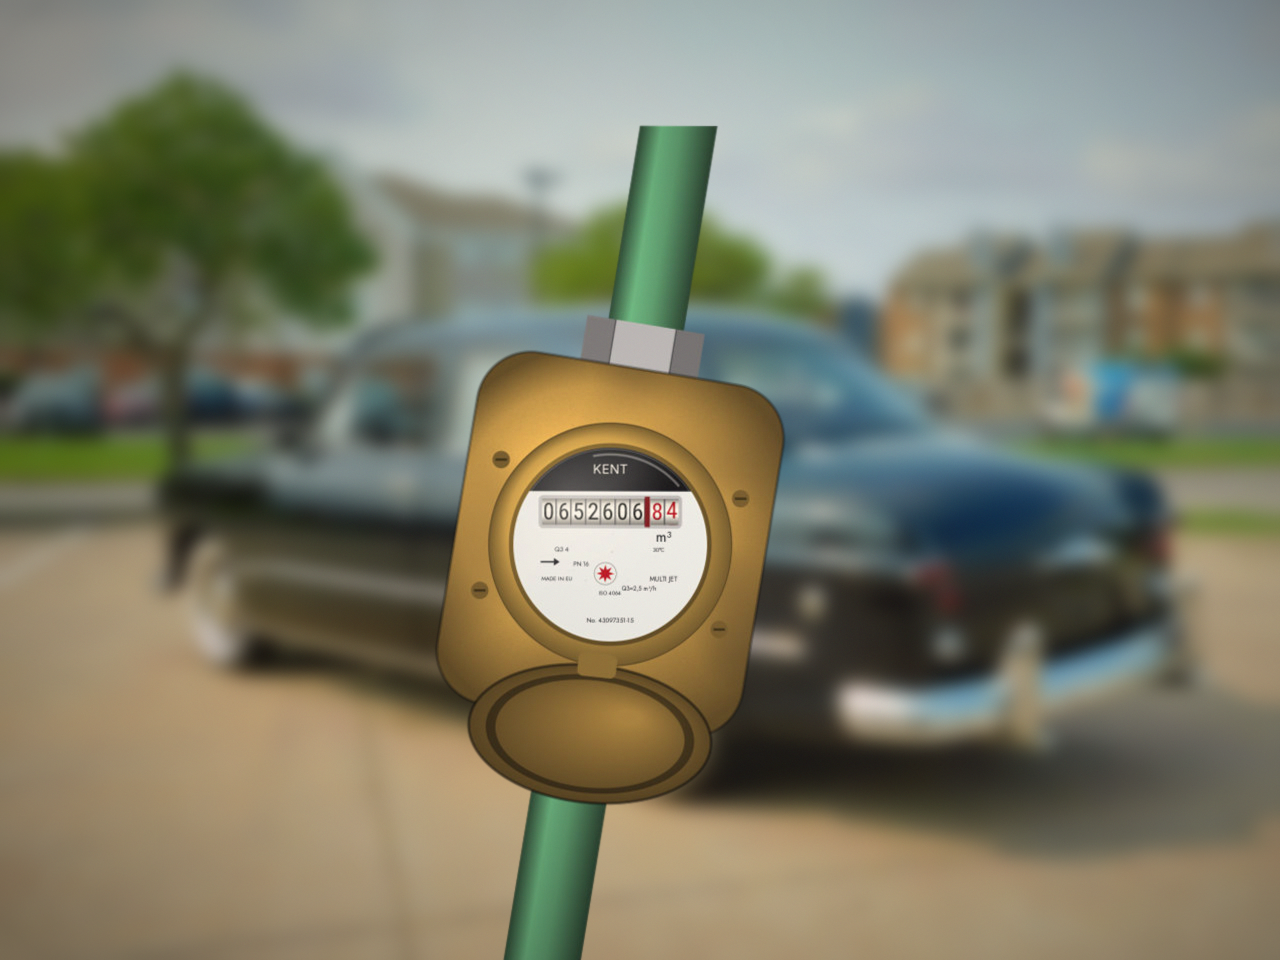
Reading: value=652606.84 unit=m³
